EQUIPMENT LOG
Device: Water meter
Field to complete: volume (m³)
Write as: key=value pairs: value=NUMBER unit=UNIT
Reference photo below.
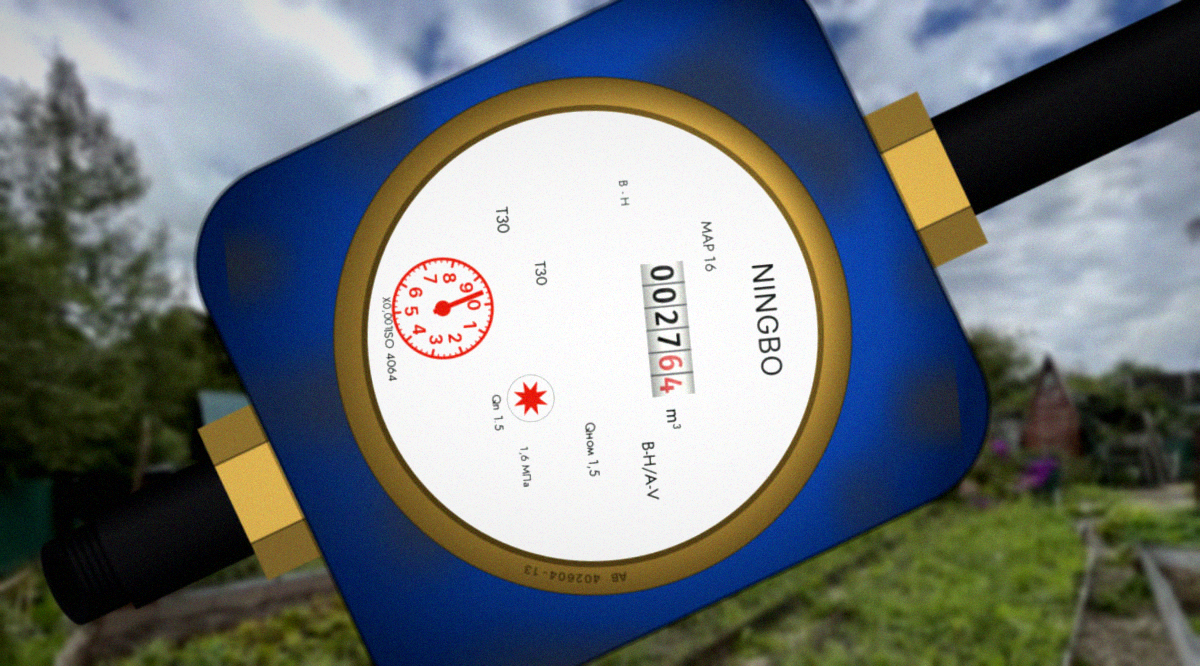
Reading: value=27.639 unit=m³
